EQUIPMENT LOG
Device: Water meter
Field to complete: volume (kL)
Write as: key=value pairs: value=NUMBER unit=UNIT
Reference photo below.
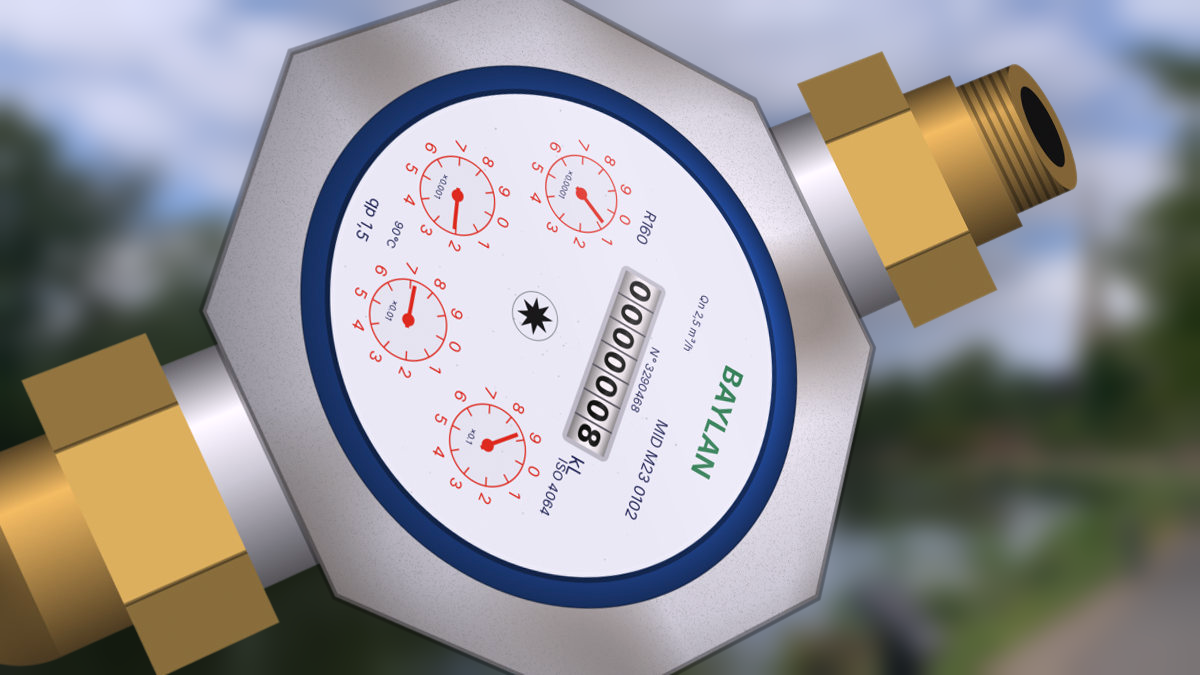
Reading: value=8.8720 unit=kL
